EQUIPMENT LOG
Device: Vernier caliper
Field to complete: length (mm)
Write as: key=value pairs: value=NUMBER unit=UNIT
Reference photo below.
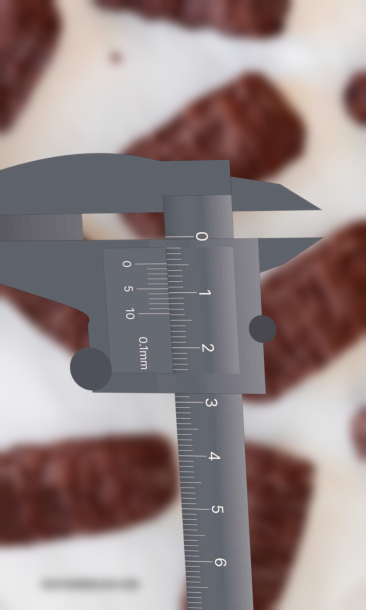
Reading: value=4.8 unit=mm
